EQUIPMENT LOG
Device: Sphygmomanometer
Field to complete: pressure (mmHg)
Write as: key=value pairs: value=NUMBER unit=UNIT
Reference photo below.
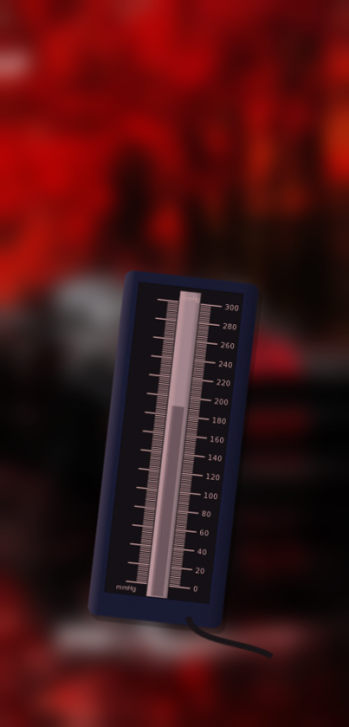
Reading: value=190 unit=mmHg
